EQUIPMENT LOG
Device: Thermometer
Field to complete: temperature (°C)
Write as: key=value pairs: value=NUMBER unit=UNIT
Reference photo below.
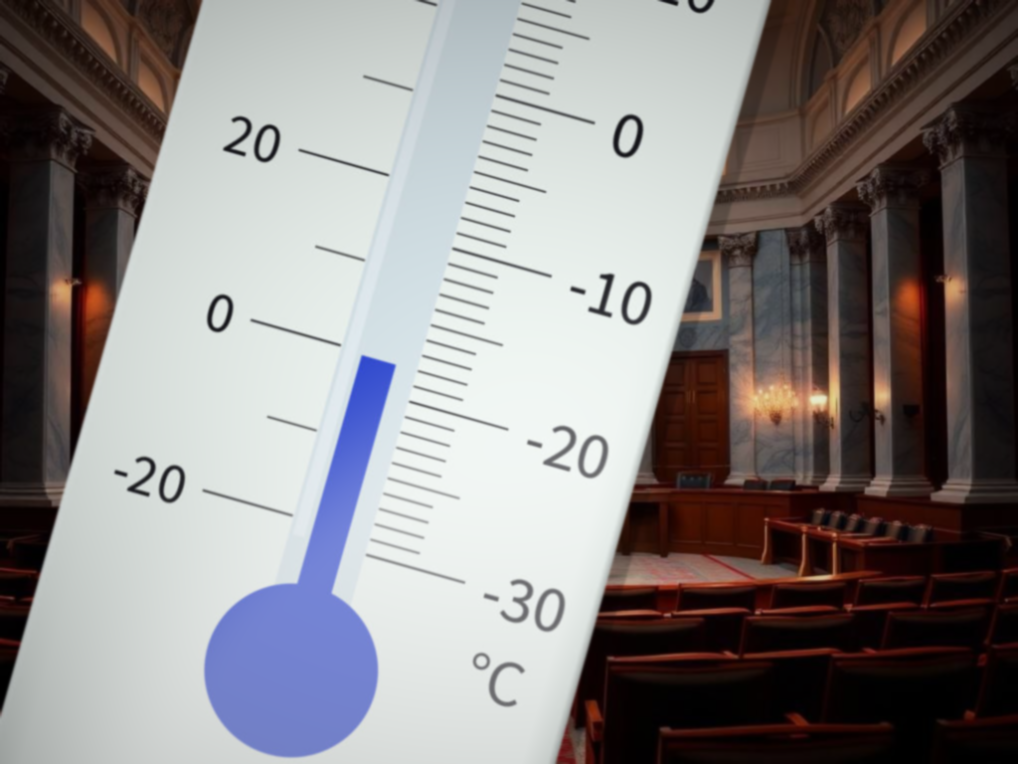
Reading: value=-18 unit=°C
